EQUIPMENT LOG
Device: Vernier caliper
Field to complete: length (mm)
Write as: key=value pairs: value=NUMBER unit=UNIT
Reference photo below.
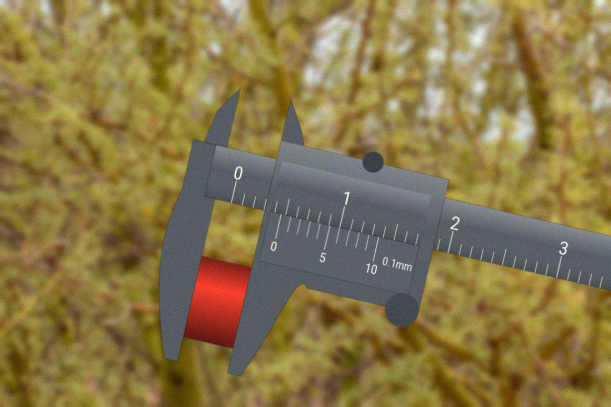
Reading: value=4.6 unit=mm
